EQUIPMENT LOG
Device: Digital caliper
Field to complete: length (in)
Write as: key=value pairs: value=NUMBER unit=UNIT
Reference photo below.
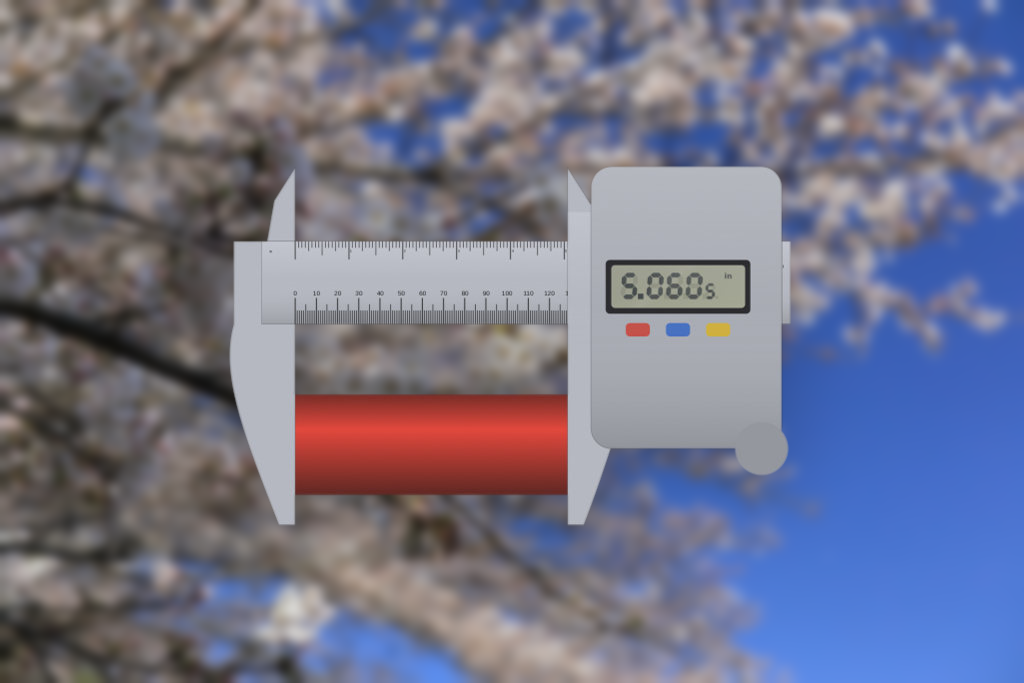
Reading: value=5.0605 unit=in
